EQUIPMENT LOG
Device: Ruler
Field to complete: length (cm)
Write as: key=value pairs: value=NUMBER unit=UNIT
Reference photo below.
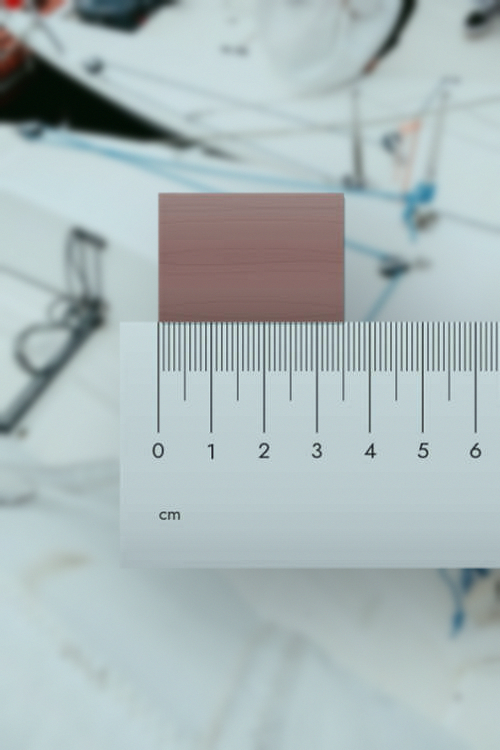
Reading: value=3.5 unit=cm
